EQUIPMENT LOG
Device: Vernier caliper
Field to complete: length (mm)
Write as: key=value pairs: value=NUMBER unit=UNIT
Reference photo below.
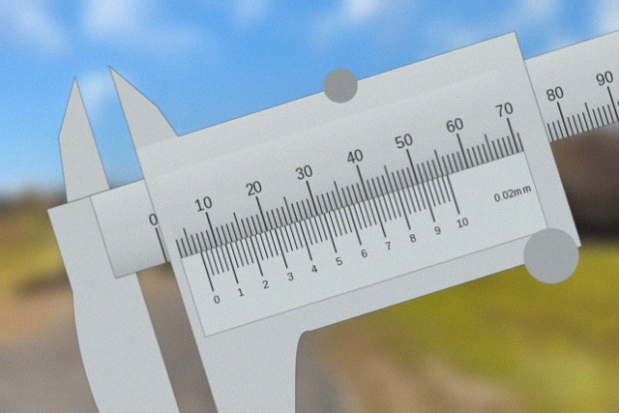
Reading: value=6.8 unit=mm
